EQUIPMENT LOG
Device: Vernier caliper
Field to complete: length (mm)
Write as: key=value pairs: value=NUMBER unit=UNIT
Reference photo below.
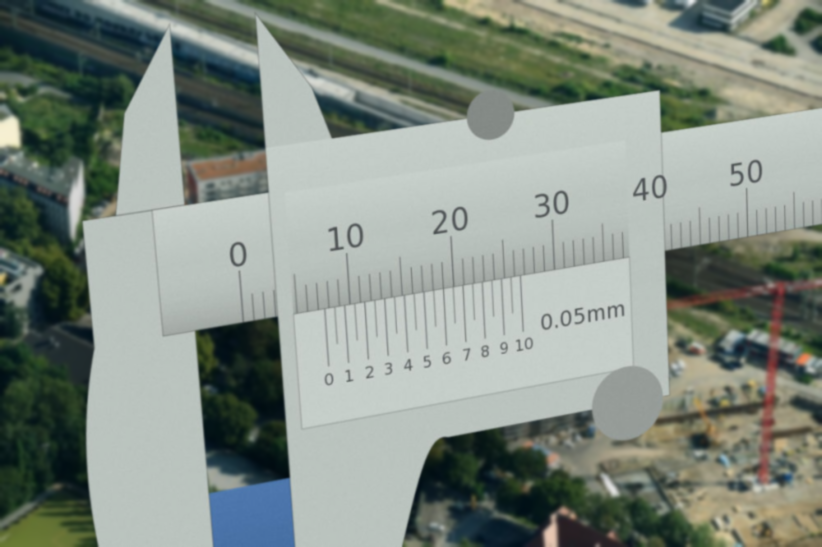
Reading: value=7.6 unit=mm
